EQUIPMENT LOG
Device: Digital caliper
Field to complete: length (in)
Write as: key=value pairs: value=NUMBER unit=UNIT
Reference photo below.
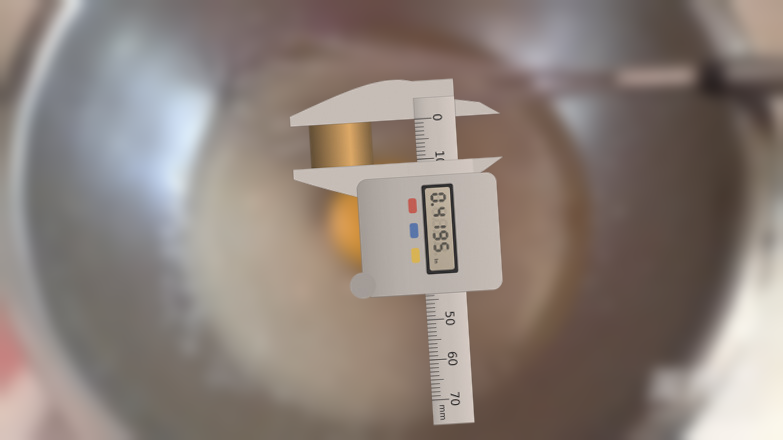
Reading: value=0.4195 unit=in
